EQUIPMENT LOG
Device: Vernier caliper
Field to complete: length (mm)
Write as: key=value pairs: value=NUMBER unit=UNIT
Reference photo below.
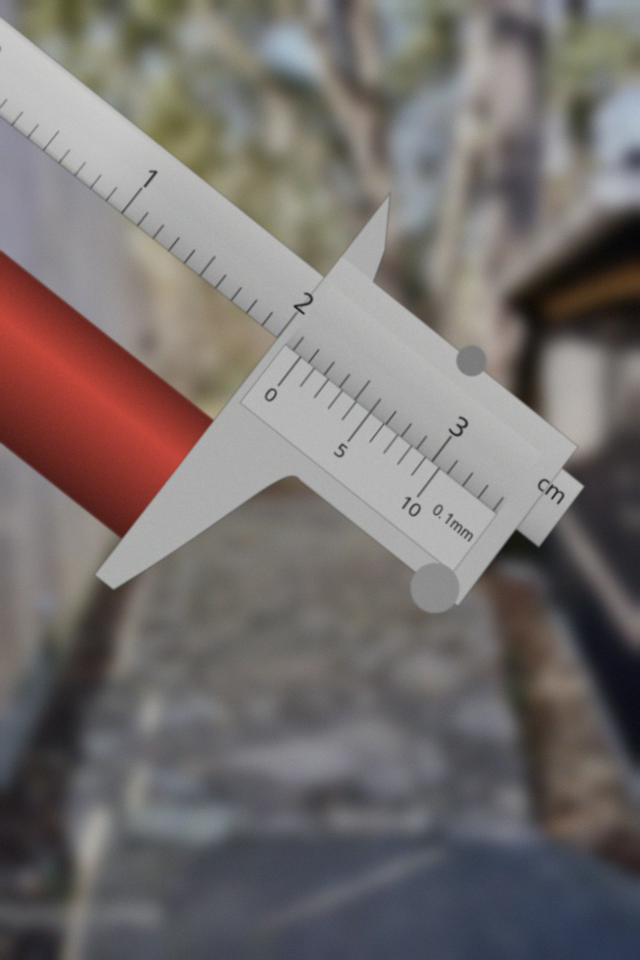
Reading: value=21.5 unit=mm
